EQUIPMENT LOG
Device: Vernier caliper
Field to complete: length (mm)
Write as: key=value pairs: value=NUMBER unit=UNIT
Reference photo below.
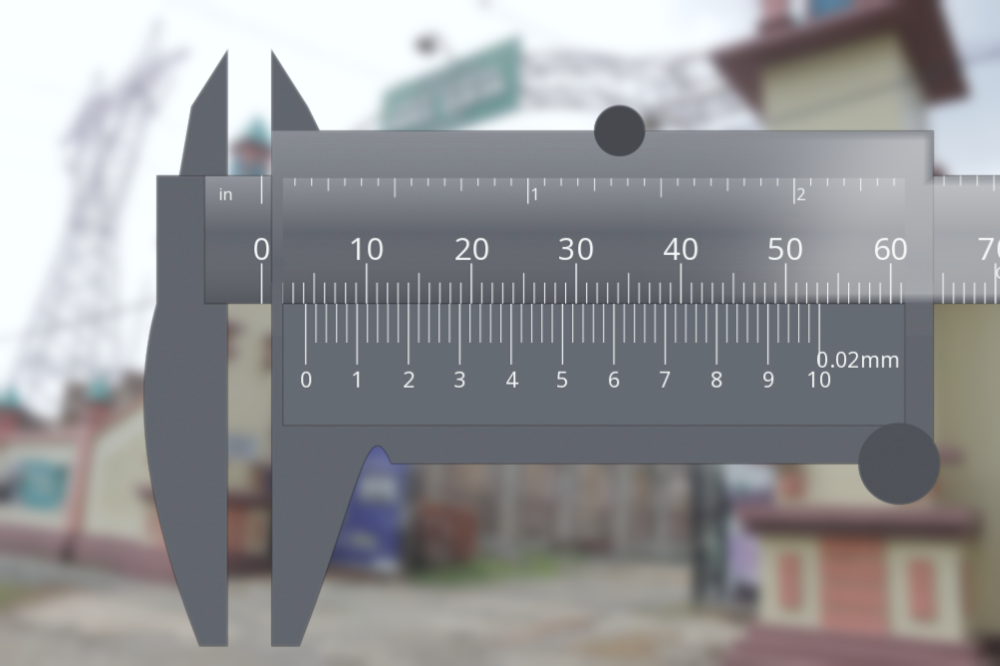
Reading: value=4.2 unit=mm
